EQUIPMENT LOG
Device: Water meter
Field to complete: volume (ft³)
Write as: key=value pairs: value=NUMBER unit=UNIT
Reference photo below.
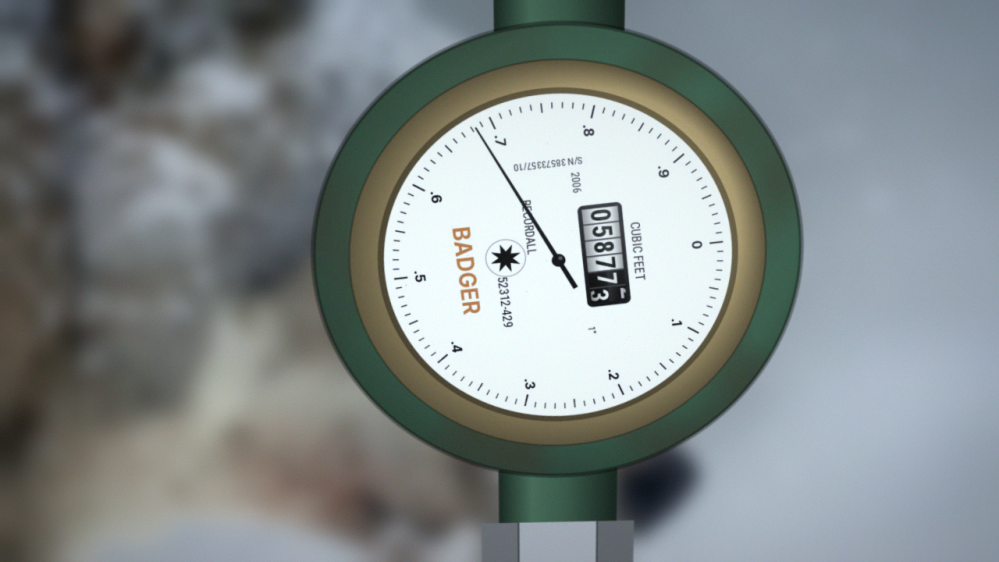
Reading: value=58772.68 unit=ft³
